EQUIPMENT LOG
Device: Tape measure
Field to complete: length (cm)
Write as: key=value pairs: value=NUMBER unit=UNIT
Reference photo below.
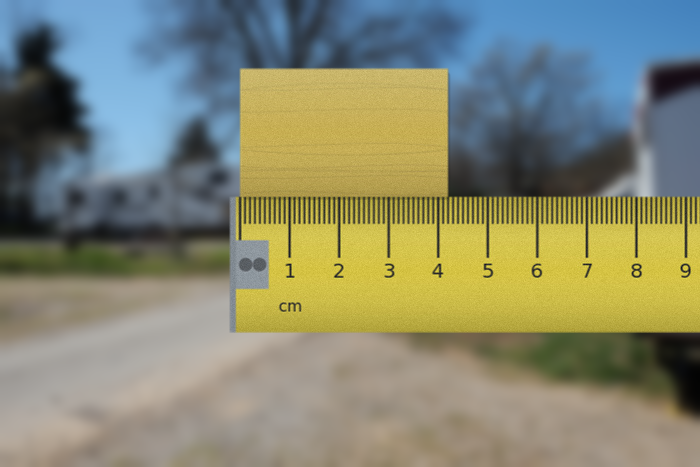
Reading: value=4.2 unit=cm
